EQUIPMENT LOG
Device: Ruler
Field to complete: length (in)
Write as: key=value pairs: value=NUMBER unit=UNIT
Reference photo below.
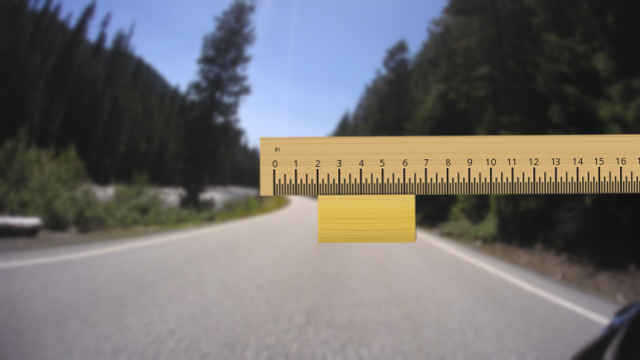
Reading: value=4.5 unit=in
